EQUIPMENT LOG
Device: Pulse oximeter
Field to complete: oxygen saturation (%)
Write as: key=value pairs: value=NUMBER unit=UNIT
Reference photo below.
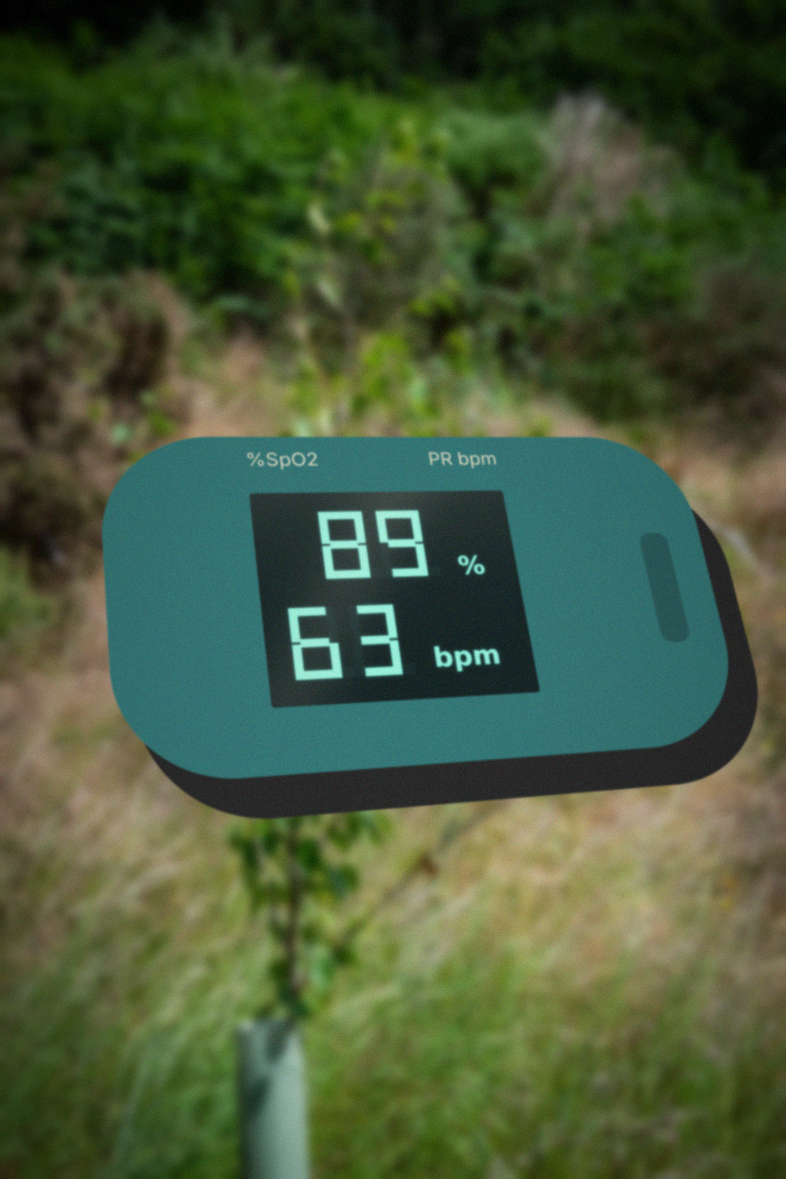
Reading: value=89 unit=%
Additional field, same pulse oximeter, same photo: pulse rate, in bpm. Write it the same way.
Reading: value=63 unit=bpm
